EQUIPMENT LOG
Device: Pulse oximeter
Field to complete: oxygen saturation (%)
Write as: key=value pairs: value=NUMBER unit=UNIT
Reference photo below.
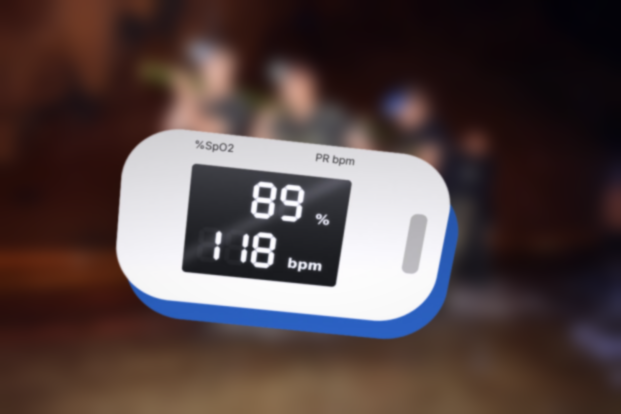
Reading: value=89 unit=%
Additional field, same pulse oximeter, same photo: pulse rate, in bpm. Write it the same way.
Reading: value=118 unit=bpm
